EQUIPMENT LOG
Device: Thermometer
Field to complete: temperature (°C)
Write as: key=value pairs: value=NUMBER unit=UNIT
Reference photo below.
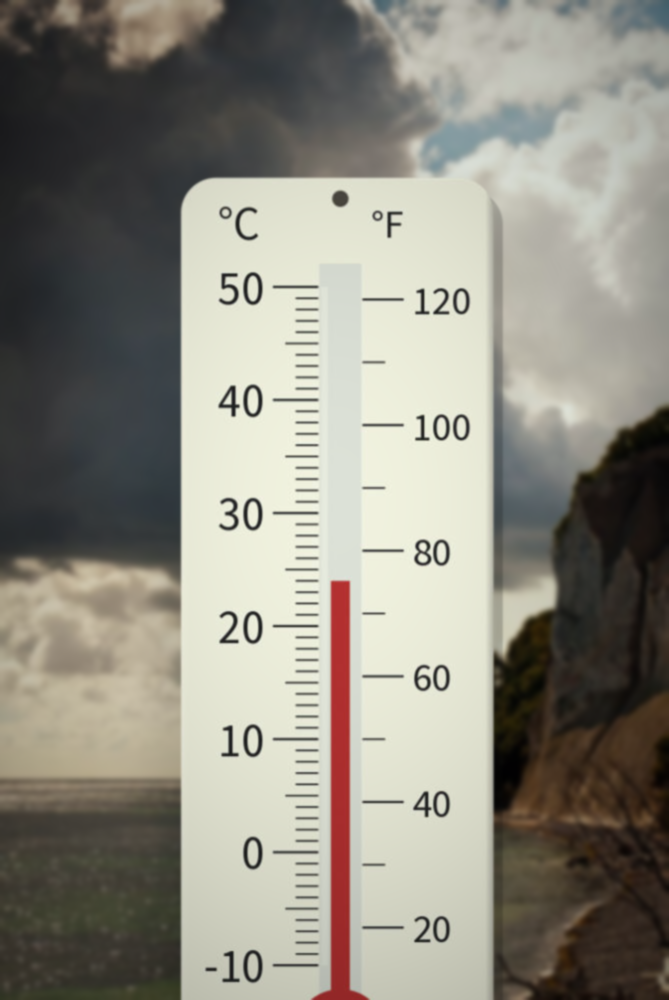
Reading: value=24 unit=°C
